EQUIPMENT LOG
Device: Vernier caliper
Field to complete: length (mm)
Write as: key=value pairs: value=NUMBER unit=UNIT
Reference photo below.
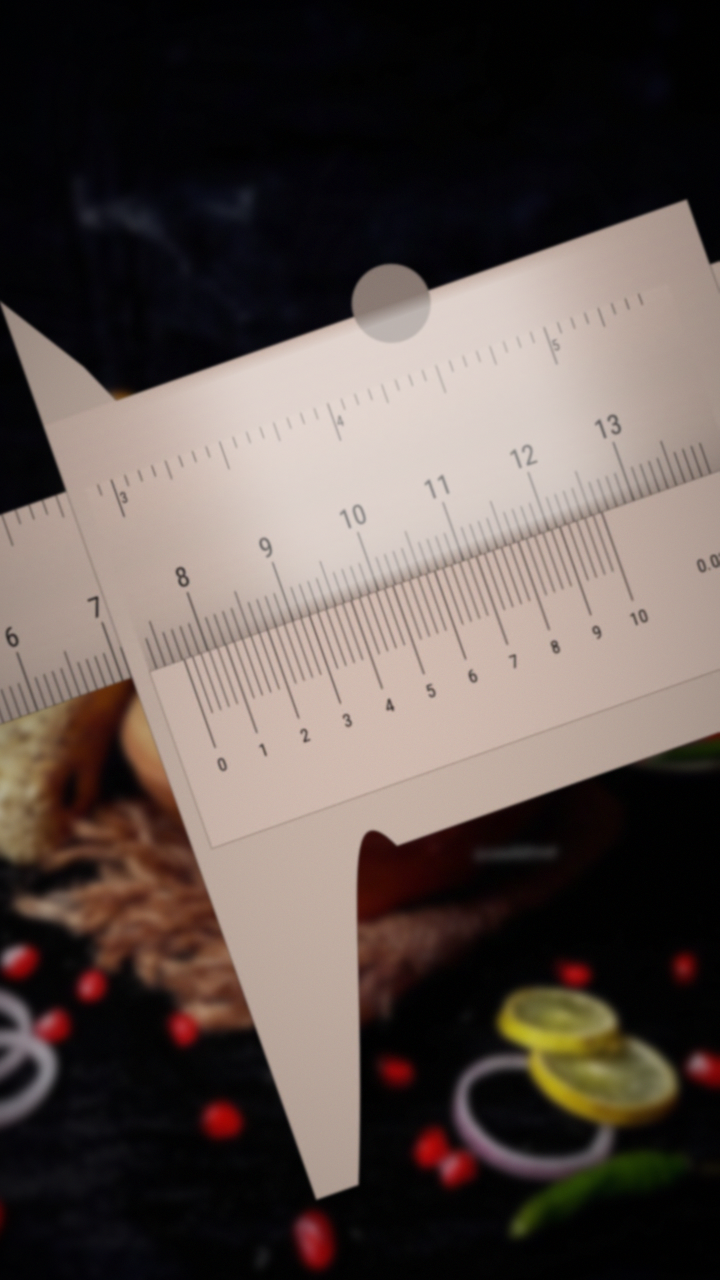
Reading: value=77.2 unit=mm
